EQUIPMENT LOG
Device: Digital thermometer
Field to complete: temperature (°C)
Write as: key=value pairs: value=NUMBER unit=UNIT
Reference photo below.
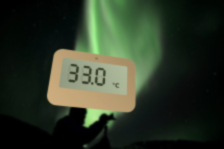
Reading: value=33.0 unit=°C
